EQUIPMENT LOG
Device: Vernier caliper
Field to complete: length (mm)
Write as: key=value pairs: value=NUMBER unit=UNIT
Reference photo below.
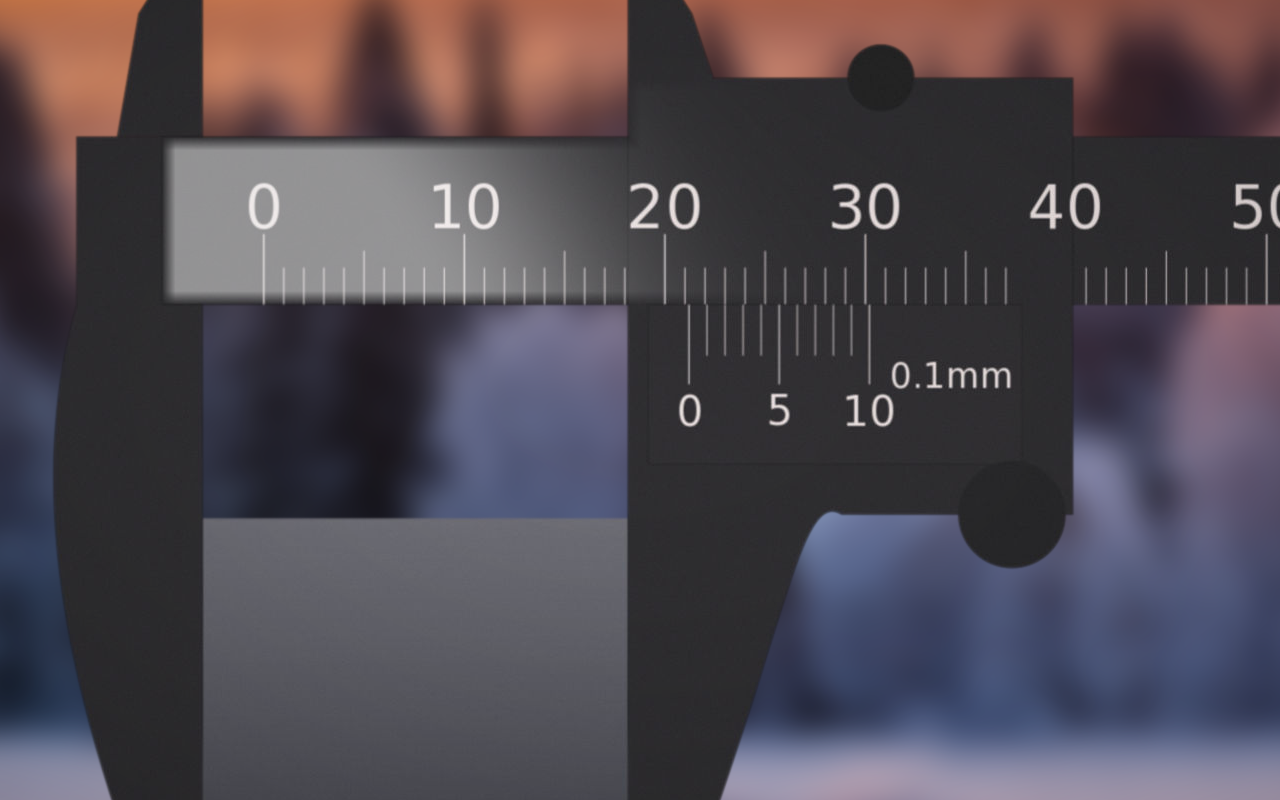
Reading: value=21.2 unit=mm
